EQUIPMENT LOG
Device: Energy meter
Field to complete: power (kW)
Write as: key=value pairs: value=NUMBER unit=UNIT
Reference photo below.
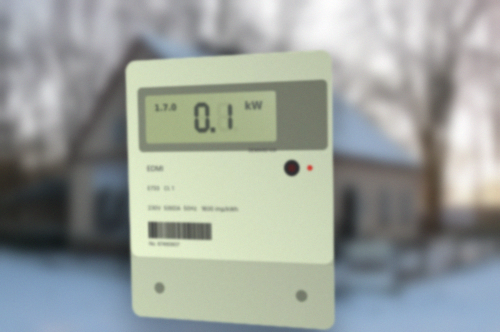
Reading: value=0.1 unit=kW
